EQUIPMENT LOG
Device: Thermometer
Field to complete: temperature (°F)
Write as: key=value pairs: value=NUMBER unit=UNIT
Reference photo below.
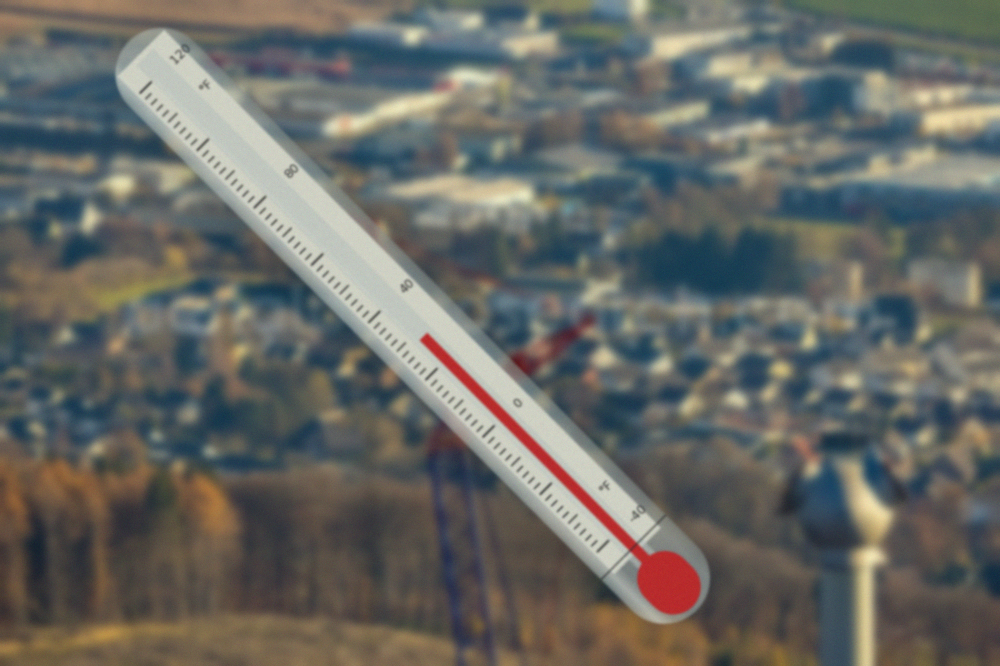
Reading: value=28 unit=°F
